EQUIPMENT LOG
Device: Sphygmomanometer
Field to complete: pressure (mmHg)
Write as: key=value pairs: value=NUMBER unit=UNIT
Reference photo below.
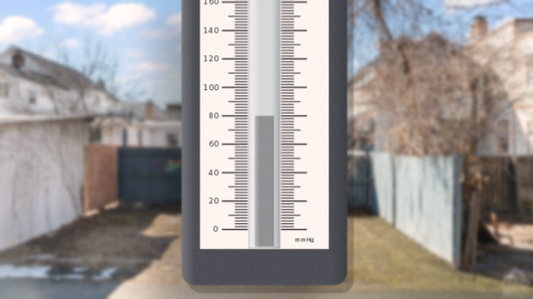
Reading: value=80 unit=mmHg
